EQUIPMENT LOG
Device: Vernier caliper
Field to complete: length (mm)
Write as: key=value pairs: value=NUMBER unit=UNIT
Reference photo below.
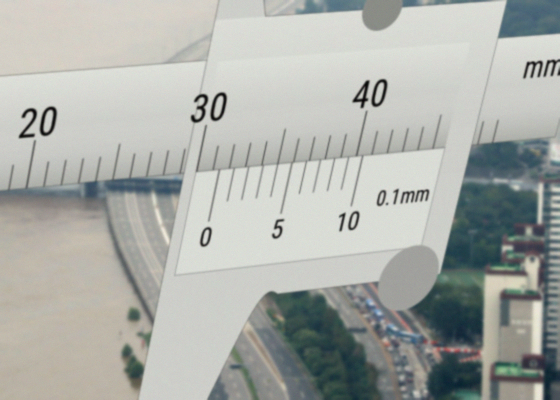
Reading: value=31.4 unit=mm
